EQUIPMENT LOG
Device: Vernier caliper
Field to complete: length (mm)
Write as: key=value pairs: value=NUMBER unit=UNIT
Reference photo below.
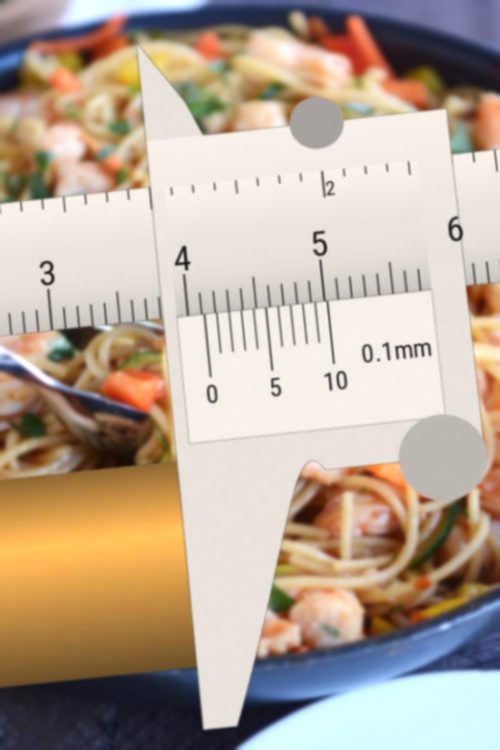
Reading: value=41.2 unit=mm
